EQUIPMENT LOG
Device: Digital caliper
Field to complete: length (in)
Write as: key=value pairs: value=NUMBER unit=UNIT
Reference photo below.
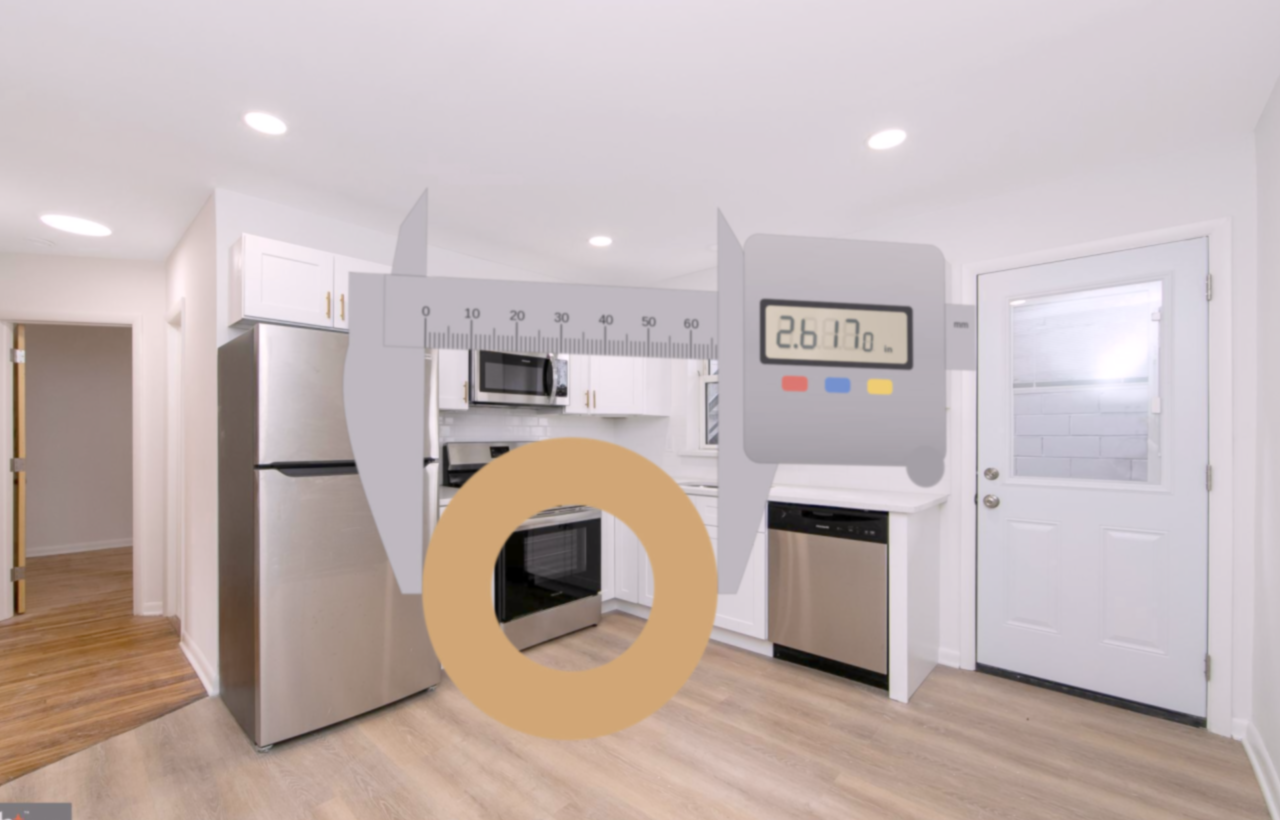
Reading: value=2.6170 unit=in
